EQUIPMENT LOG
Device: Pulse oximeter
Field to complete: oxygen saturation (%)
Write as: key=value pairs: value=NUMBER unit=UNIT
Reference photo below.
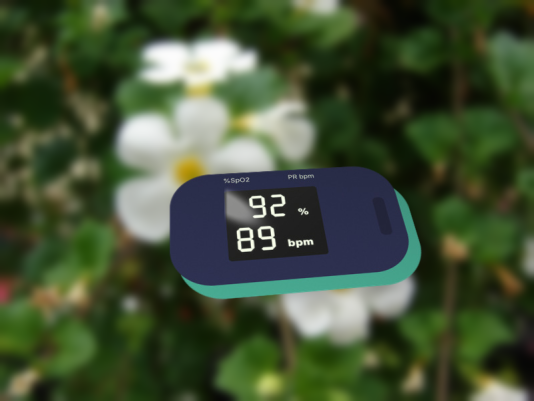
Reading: value=92 unit=%
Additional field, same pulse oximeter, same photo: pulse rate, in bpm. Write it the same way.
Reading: value=89 unit=bpm
